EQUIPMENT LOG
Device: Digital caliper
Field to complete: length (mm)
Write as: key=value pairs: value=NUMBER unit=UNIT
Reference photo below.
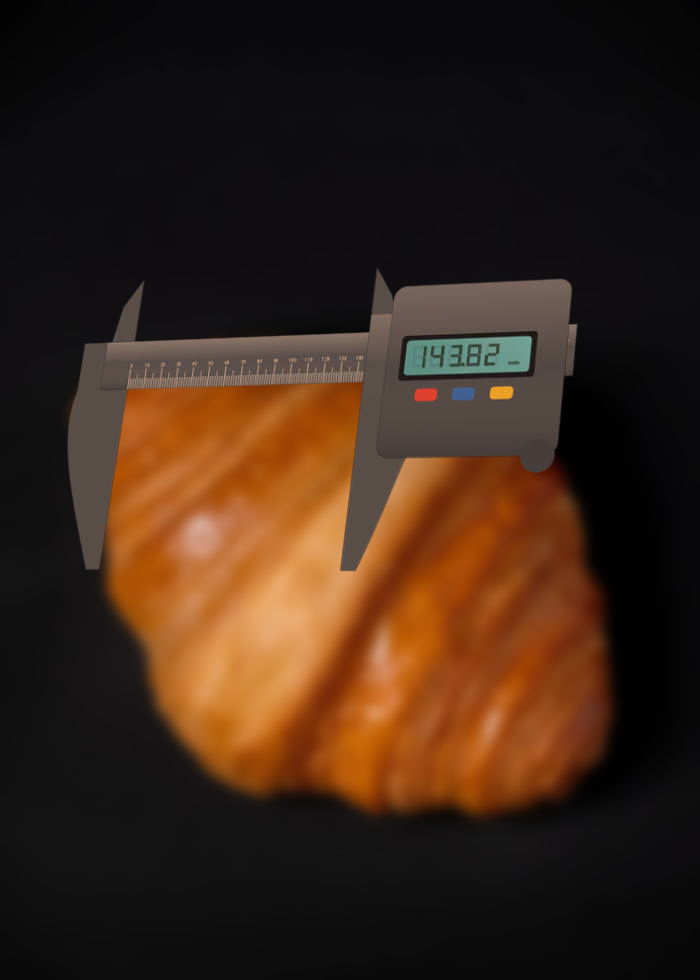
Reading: value=143.82 unit=mm
